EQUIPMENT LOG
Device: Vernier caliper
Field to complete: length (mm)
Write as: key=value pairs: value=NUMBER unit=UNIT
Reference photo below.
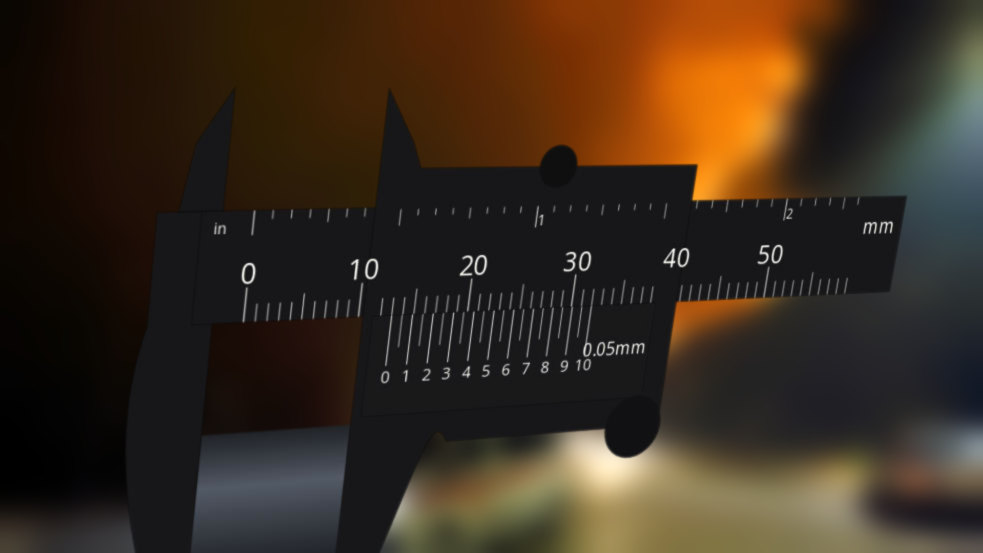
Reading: value=13.0 unit=mm
